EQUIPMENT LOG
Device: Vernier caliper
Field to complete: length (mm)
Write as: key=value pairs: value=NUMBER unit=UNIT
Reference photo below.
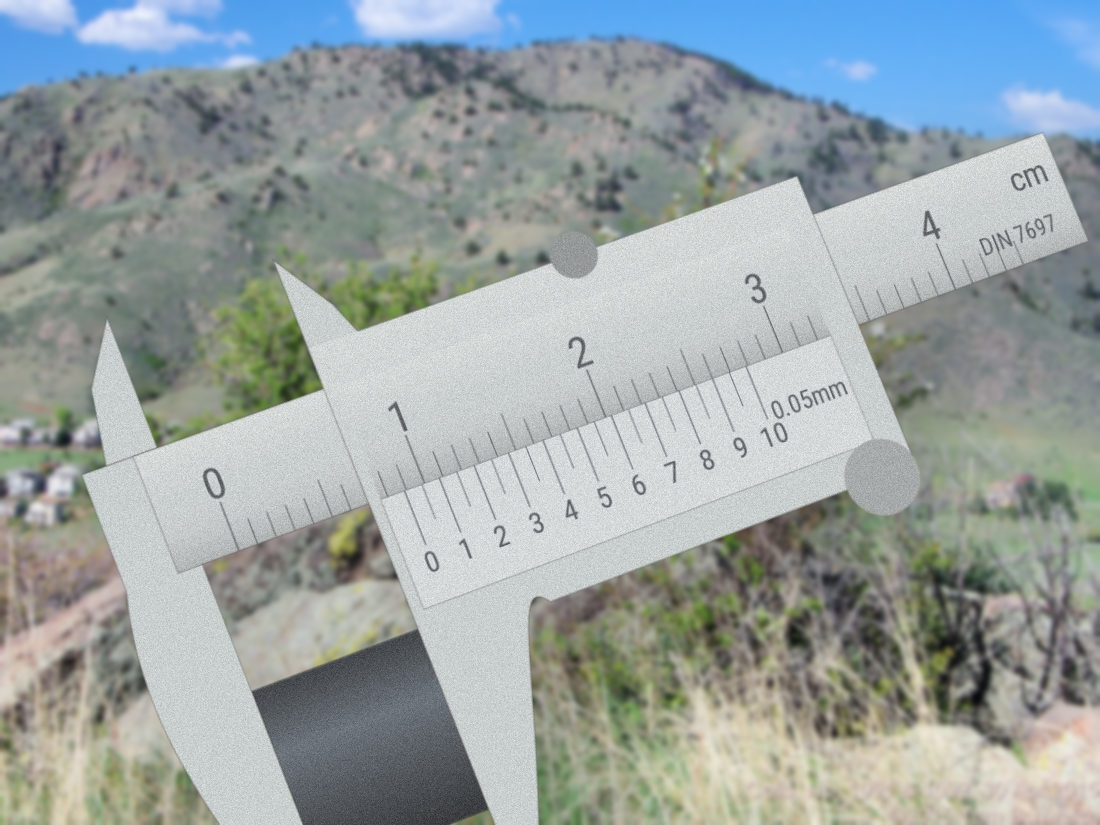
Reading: value=8.9 unit=mm
